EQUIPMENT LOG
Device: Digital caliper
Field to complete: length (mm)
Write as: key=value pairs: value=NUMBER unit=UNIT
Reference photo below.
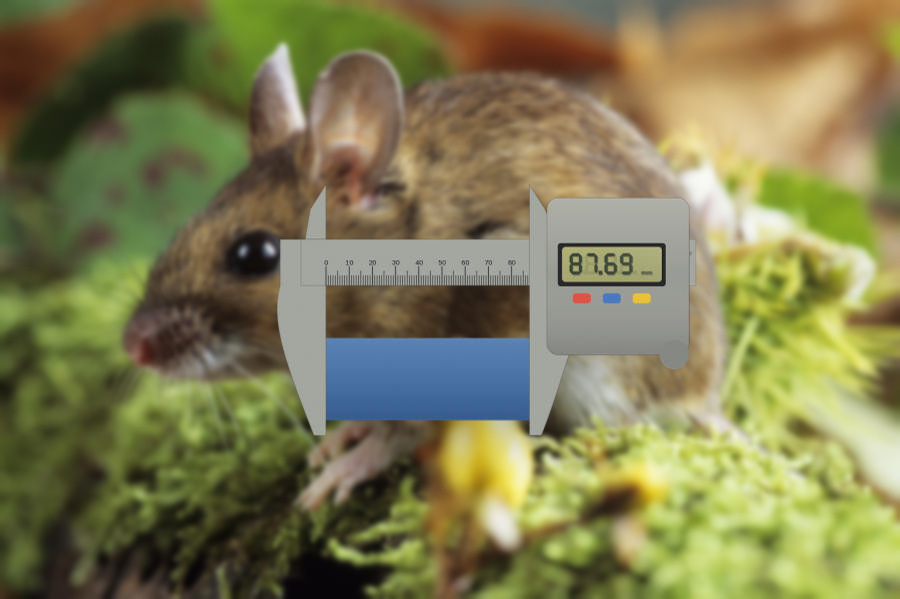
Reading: value=87.69 unit=mm
